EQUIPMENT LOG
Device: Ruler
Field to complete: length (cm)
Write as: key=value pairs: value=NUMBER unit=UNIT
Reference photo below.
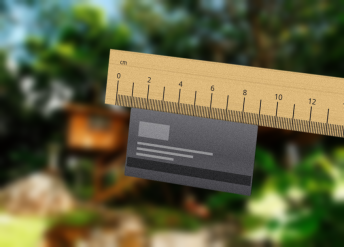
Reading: value=8 unit=cm
